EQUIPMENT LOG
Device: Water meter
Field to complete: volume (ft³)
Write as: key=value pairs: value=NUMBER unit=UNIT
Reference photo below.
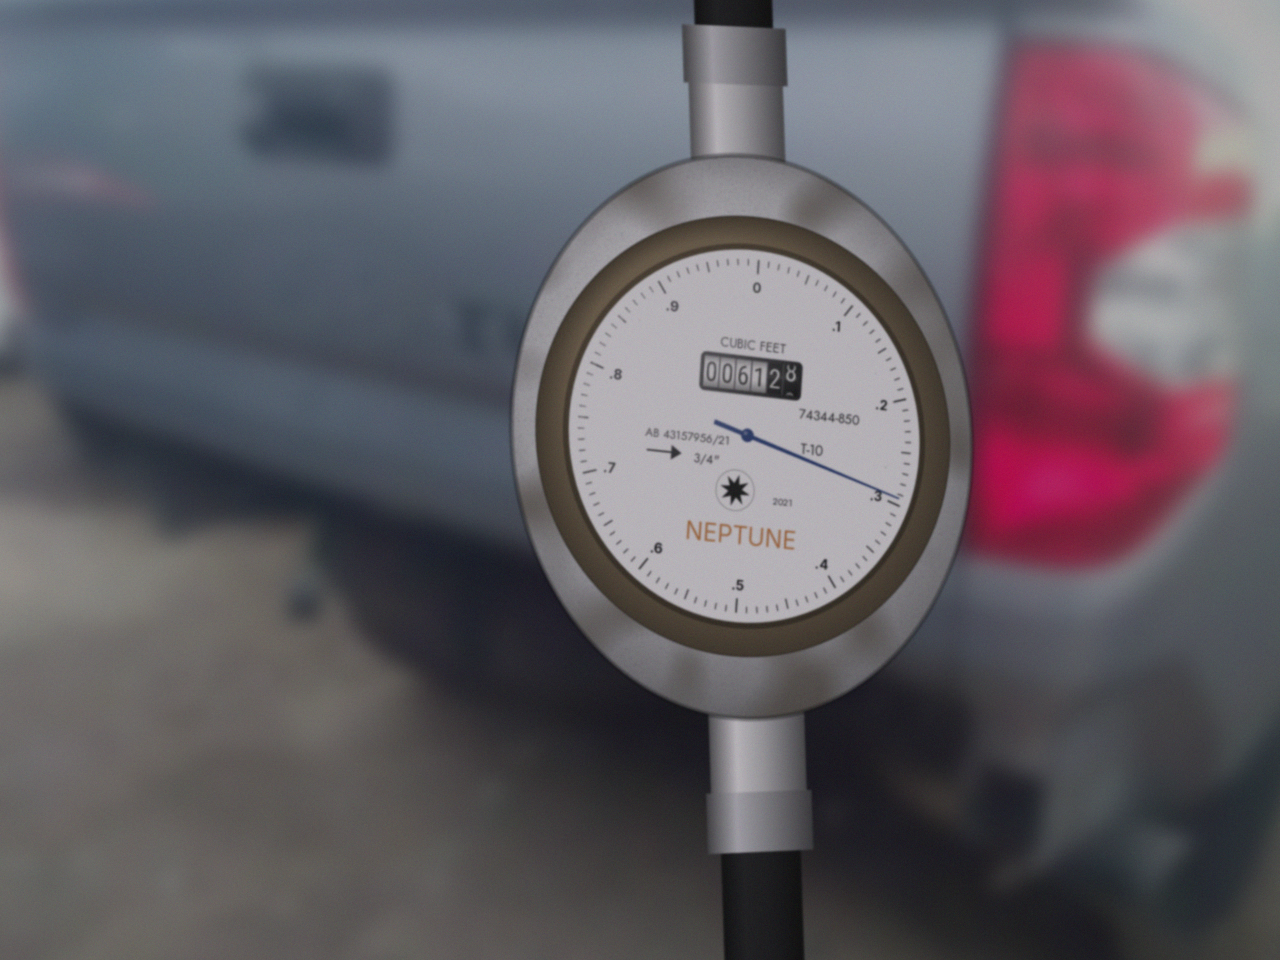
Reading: value=6128.29 unit=ft³
